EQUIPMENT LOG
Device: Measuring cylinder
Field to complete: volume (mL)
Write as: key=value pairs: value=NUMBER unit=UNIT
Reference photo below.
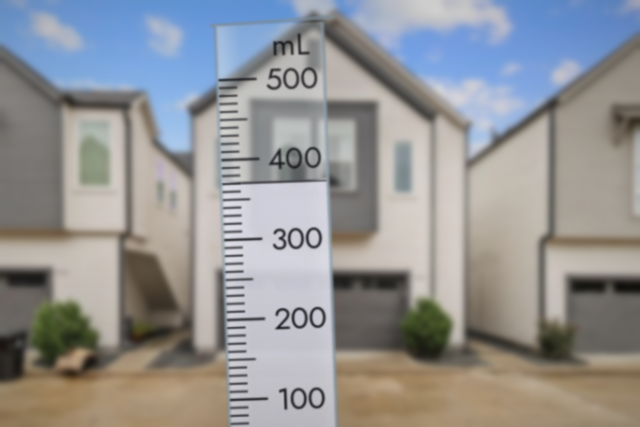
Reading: value=370 unit=mL
